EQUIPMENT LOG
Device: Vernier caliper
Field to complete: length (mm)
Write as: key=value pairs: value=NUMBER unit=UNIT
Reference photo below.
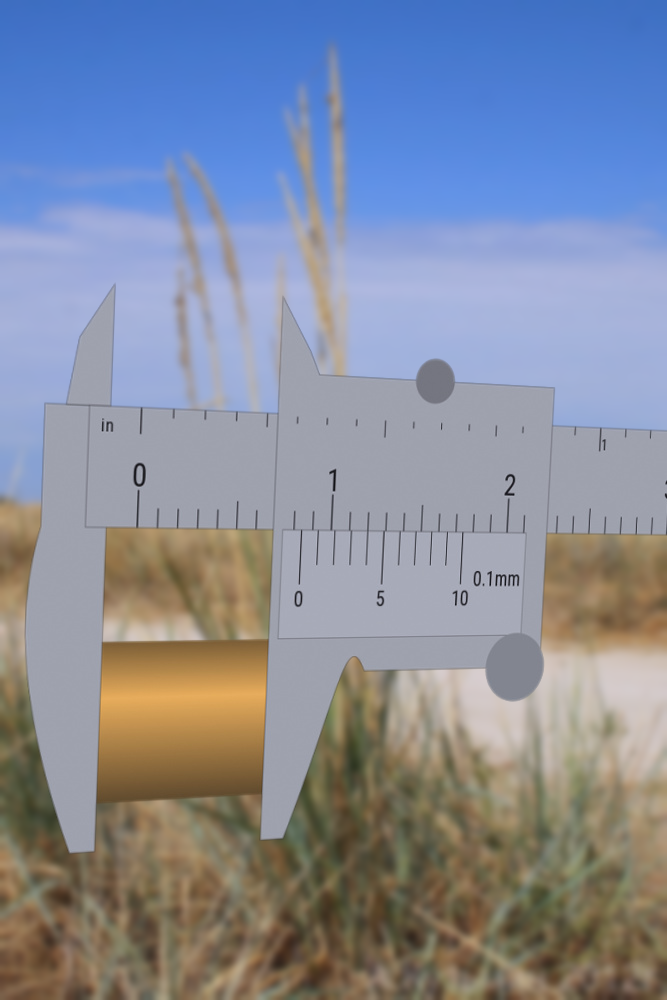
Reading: value=8.4 unit=mm
